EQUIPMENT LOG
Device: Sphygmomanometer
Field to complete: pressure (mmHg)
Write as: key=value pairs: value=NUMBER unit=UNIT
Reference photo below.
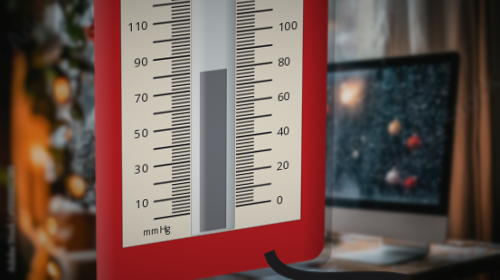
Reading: value=80 unit=mmHg
